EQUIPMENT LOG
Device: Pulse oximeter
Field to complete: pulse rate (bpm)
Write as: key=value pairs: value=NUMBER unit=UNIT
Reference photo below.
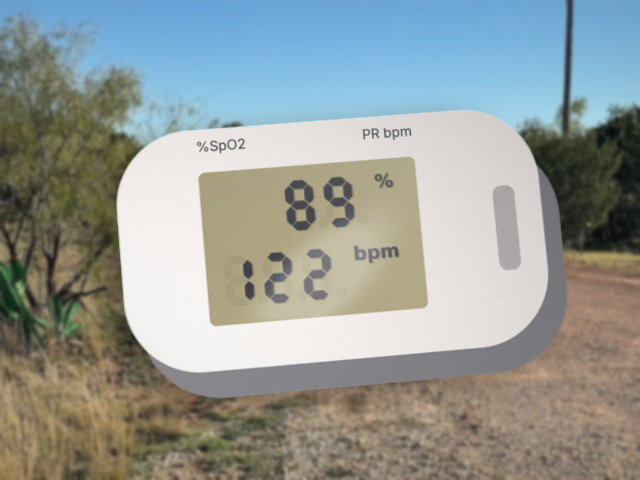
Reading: value=122 unit=bpm
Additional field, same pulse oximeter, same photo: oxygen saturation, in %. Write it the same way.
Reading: value=89 unit=%
